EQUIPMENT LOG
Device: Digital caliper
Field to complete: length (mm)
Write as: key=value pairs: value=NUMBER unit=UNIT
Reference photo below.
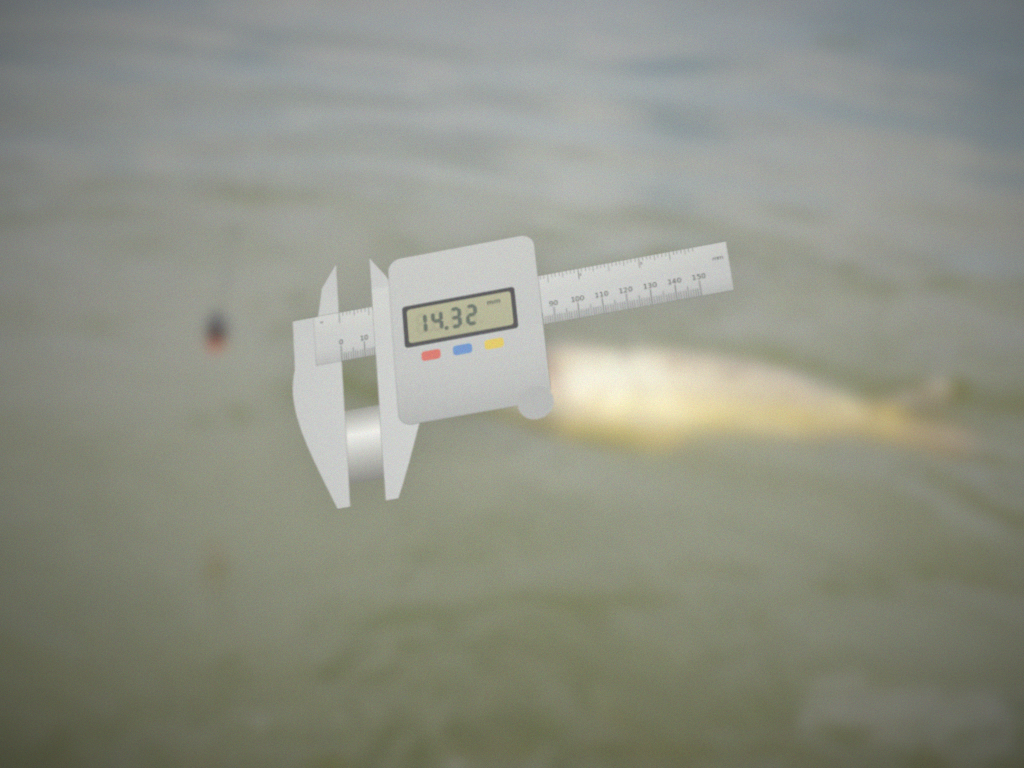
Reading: value=14.32 unit=mm
